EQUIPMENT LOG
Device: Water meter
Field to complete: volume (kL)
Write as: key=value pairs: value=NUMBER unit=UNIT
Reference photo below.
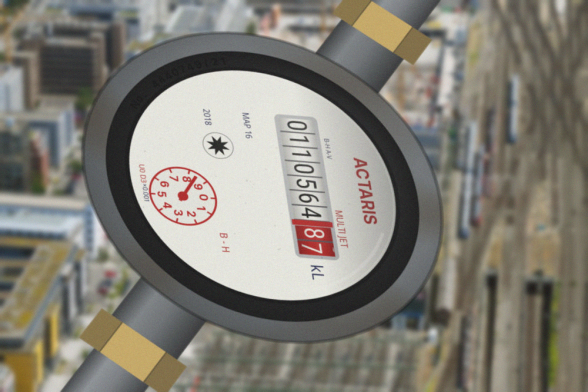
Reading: value=110564.868 unit=kL
